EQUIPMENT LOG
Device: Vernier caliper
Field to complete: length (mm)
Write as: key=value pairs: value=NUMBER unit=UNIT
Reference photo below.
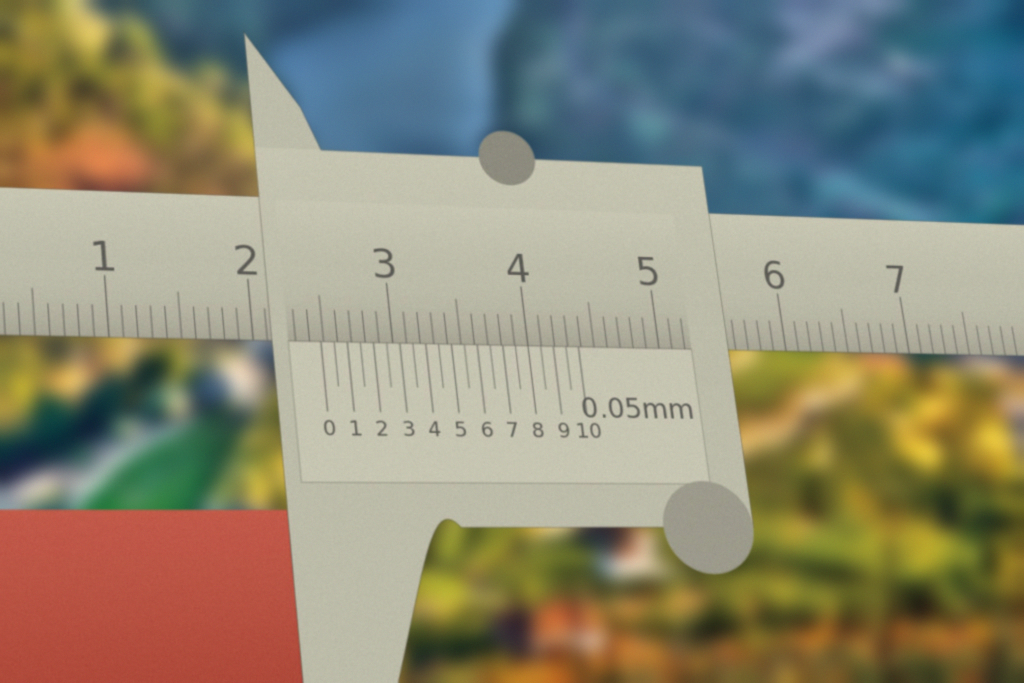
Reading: value=24.8 unit=mm
